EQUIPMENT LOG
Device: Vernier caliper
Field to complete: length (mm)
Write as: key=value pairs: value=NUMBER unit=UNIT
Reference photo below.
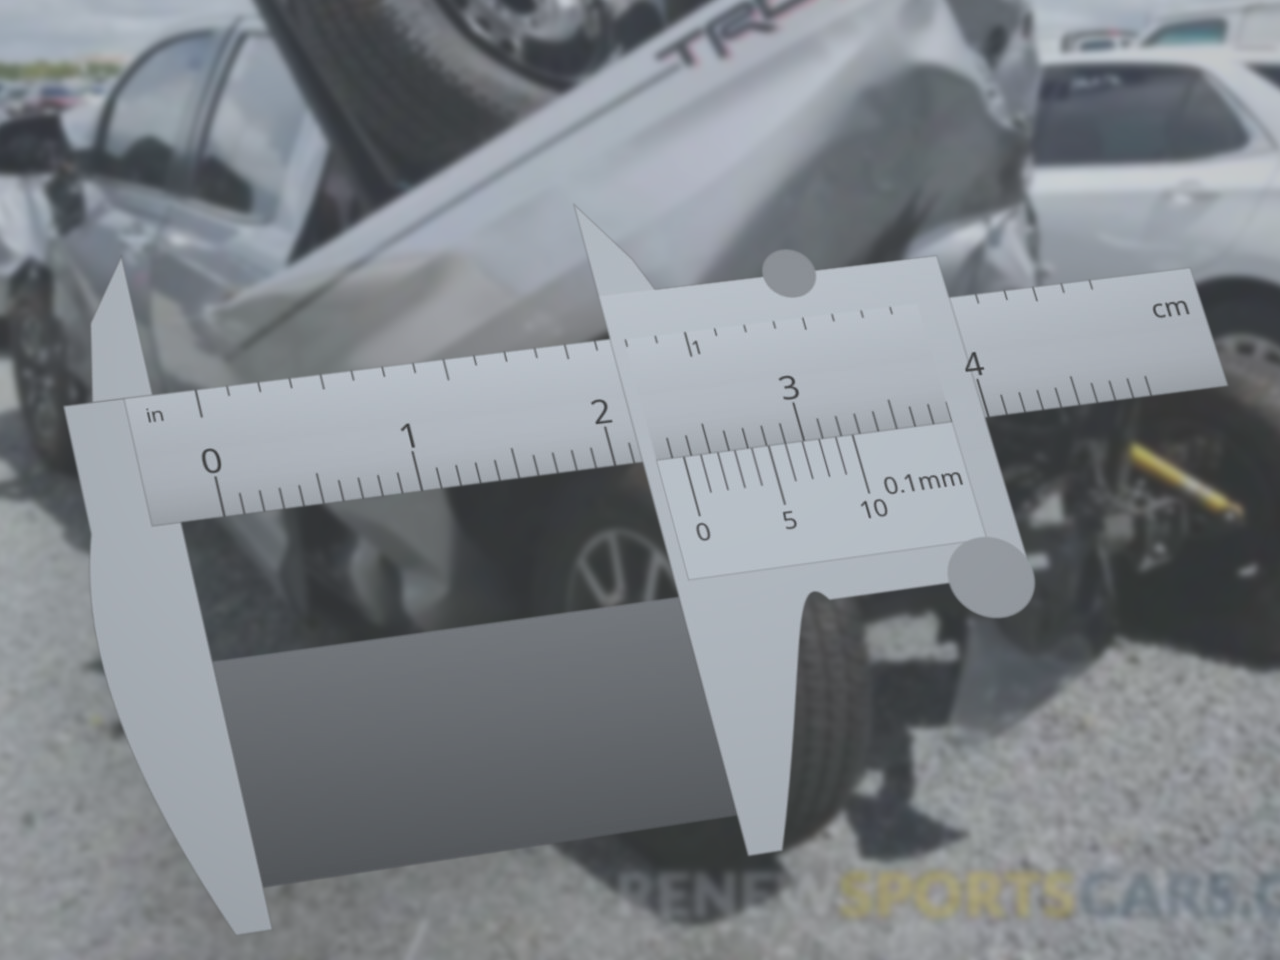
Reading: value=23.6 unit=mm
